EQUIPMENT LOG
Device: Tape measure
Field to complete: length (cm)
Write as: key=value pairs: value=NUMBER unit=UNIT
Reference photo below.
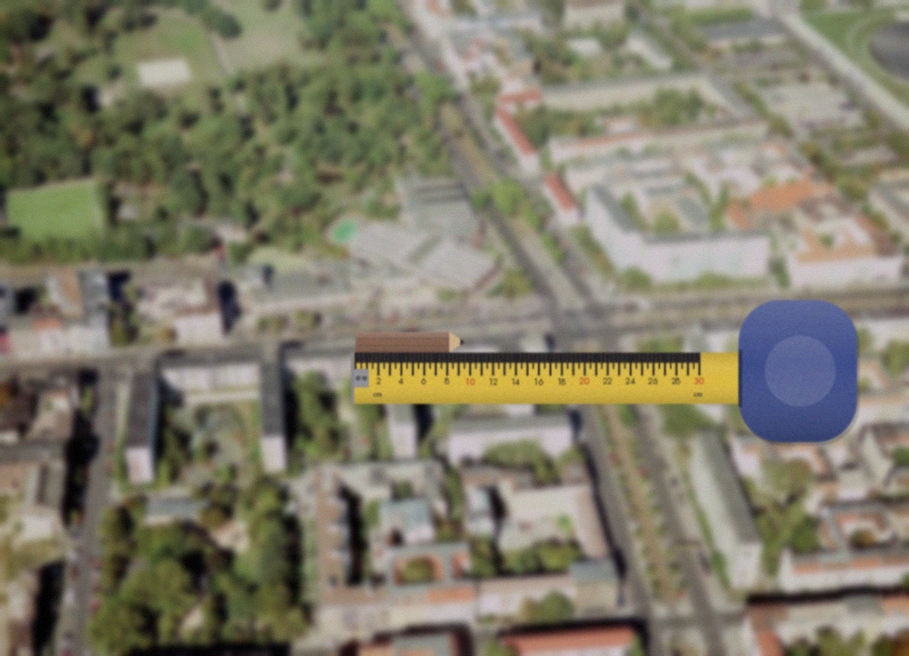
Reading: value=9.5 unit=cm
